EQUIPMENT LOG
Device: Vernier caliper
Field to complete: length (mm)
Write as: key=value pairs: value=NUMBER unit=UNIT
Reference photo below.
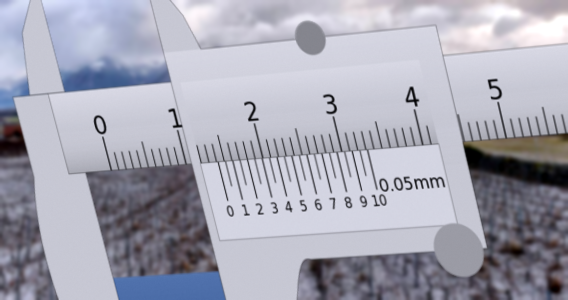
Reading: value=14.2 unit=mm
